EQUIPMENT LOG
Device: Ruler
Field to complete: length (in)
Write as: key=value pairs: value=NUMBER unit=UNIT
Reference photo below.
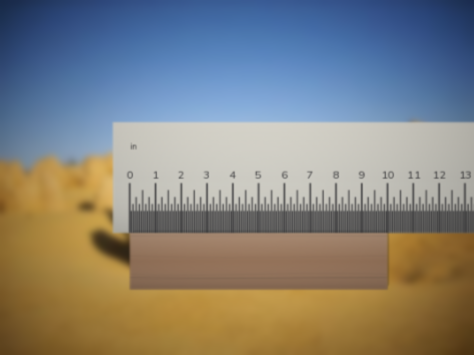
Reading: value=10 unit=in
